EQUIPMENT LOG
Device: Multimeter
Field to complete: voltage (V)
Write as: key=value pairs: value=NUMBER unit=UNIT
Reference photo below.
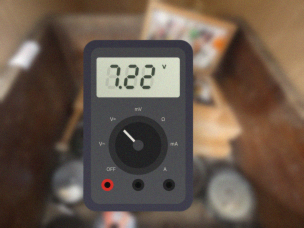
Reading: value=7.22 unit=V
